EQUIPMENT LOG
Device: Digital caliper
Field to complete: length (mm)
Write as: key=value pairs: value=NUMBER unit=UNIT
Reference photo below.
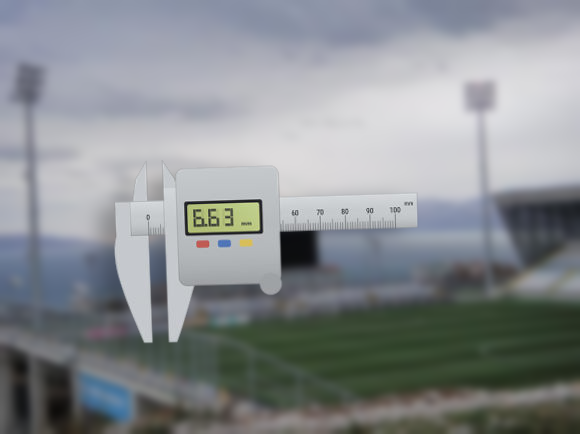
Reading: value=6.63 unit=mm
